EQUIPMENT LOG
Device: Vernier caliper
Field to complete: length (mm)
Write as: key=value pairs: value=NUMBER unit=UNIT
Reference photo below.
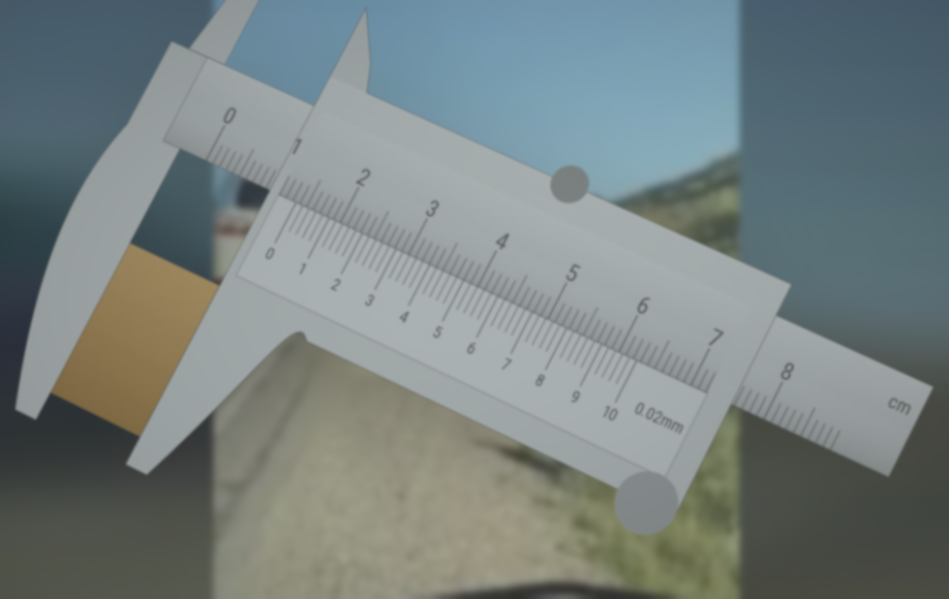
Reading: value=13.5 unit=mm
